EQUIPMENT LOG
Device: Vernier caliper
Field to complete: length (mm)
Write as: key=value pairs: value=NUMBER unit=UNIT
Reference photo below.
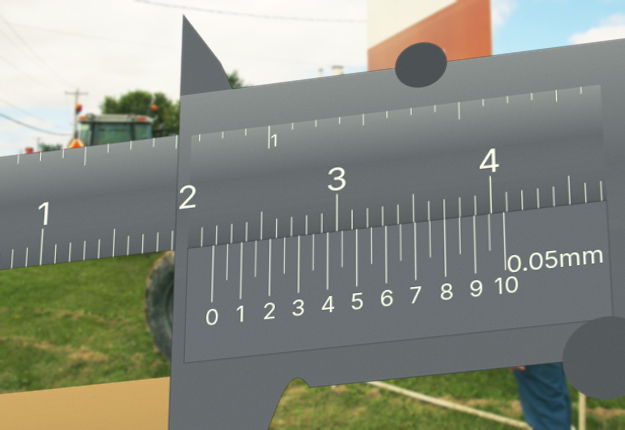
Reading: value=21.8 unit=mm
